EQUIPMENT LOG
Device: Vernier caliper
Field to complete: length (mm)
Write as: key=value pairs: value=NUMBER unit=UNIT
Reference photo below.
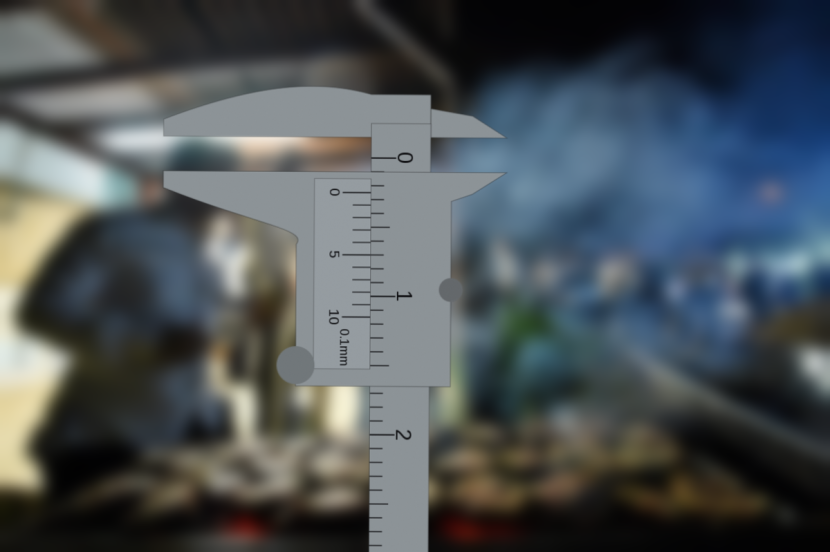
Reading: value=2.5 unit=mm
